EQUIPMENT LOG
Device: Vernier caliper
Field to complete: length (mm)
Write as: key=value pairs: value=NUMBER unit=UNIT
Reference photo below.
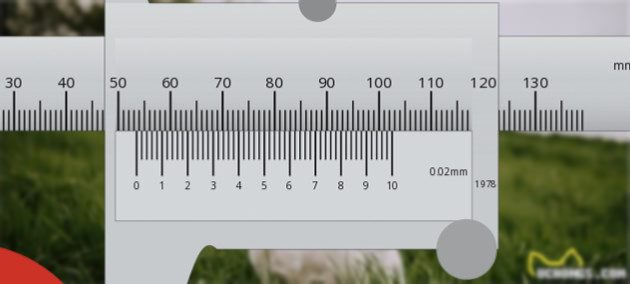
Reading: value=53.5 unit=mm
